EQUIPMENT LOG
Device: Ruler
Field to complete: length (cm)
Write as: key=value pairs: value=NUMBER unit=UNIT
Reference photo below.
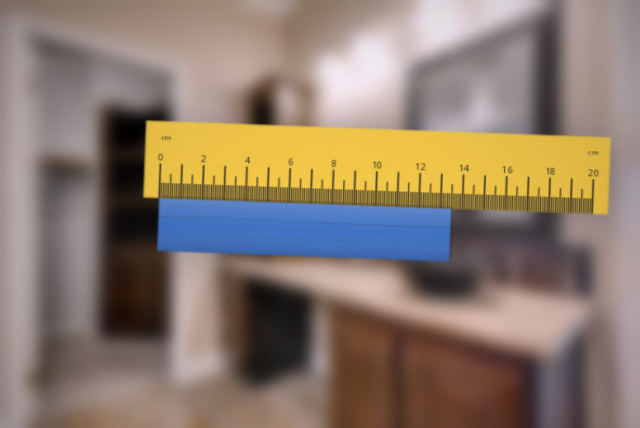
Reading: value=13.5 unit=cm
